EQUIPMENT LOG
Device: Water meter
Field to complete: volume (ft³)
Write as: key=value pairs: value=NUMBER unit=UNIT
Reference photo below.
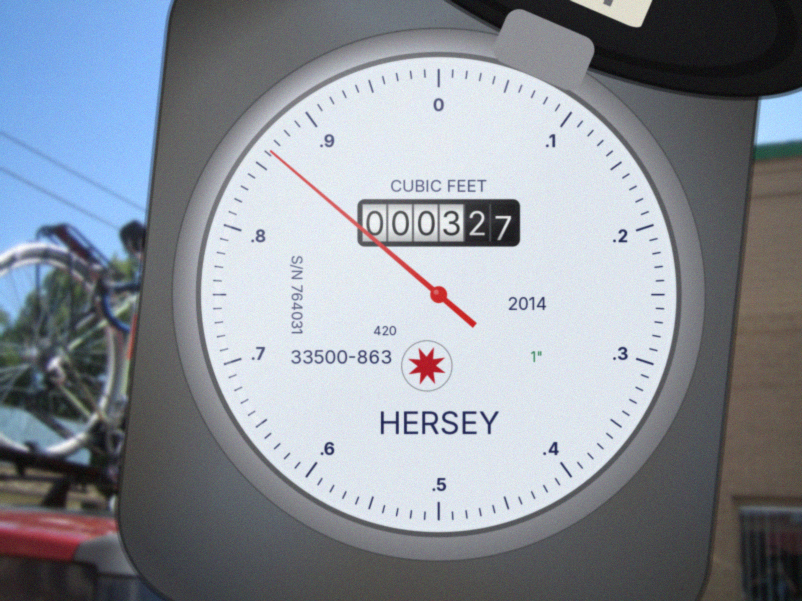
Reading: value=326.86 unit=ft³
